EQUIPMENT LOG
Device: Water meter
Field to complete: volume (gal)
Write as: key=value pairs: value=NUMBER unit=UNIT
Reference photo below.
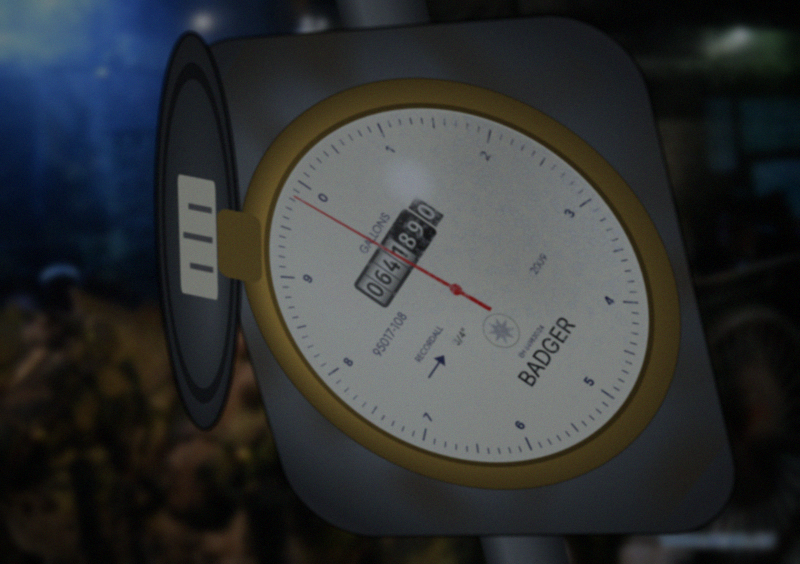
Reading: value=641889.8 unit=gal
